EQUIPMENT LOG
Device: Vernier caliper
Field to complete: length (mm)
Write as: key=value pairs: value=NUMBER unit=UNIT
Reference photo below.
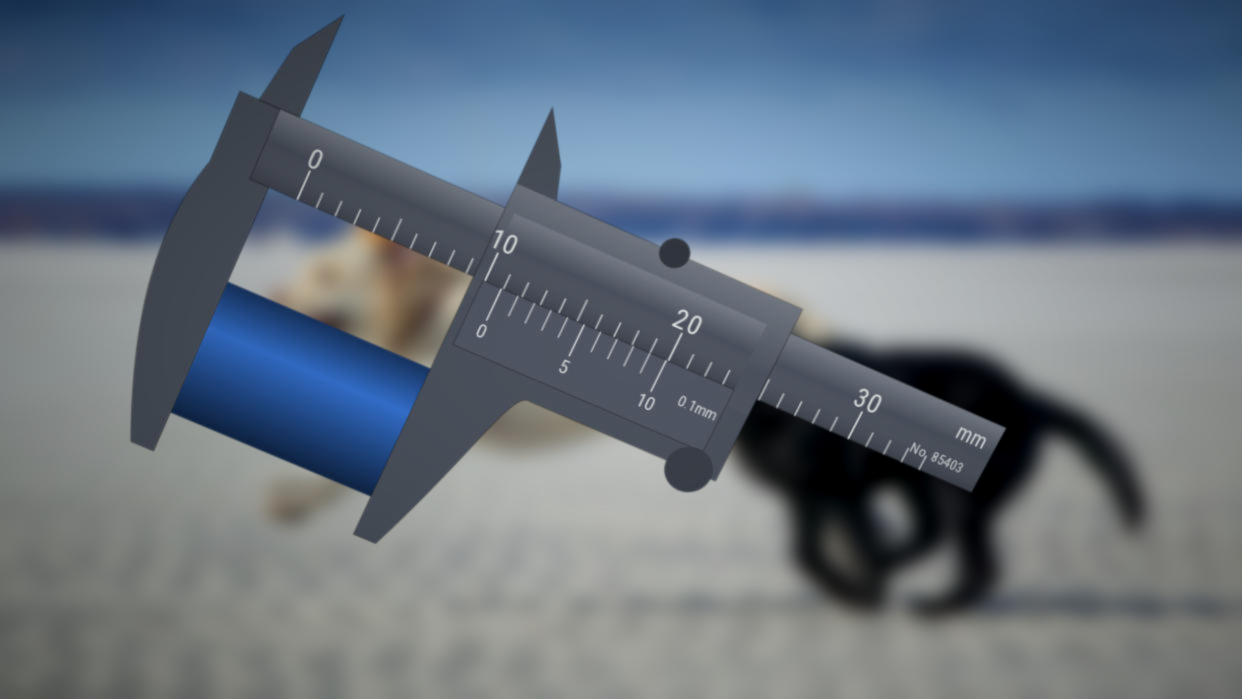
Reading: value=10.9 unit=mm
